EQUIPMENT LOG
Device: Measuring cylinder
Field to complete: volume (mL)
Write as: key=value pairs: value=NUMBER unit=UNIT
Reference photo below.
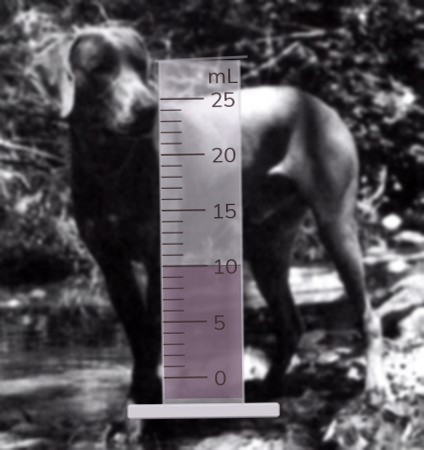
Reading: value=10 unit=mL
